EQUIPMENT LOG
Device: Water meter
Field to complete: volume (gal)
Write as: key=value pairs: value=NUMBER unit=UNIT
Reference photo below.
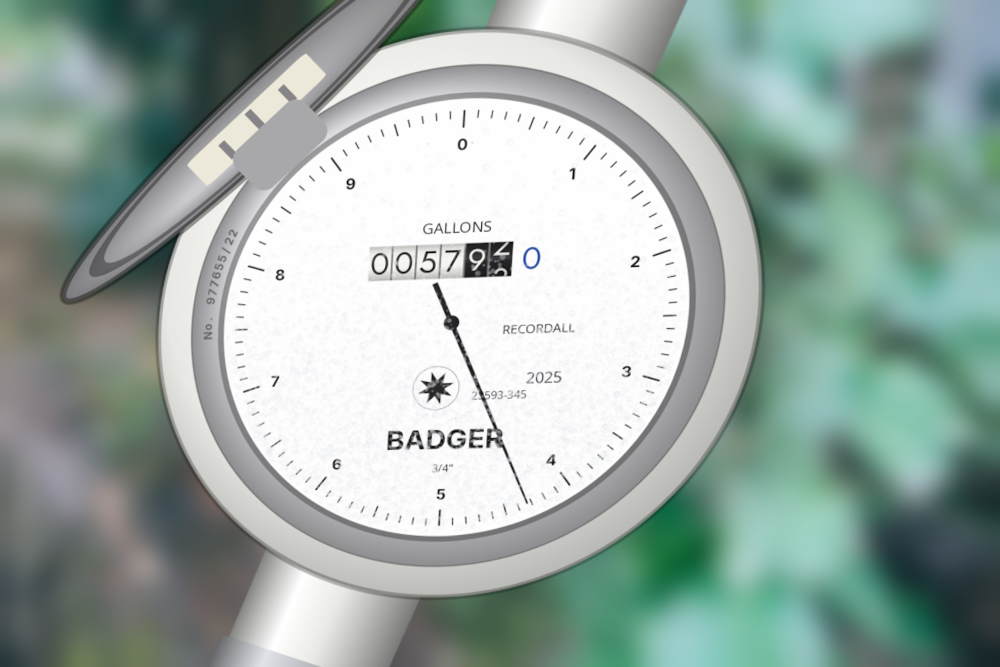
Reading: value=57924.3 unit=gal
